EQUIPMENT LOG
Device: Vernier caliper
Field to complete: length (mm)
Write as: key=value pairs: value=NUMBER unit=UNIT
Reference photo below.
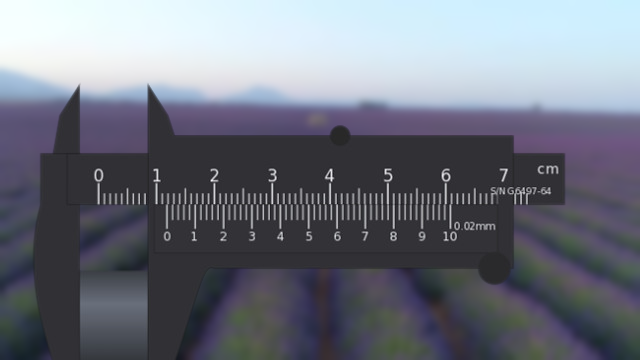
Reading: value=11.8 unit=mm
